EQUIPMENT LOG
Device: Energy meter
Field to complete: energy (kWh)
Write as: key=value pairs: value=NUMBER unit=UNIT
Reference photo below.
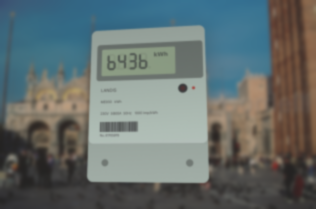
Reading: value=6436 unit=kWh
